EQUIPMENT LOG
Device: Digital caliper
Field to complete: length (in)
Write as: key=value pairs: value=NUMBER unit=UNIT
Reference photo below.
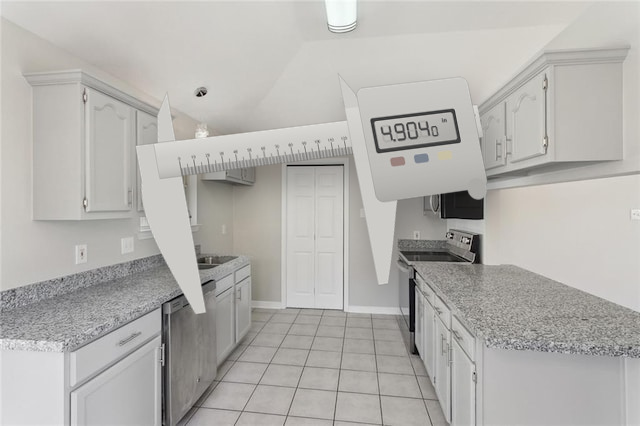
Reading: value=4.9040 unit=in
